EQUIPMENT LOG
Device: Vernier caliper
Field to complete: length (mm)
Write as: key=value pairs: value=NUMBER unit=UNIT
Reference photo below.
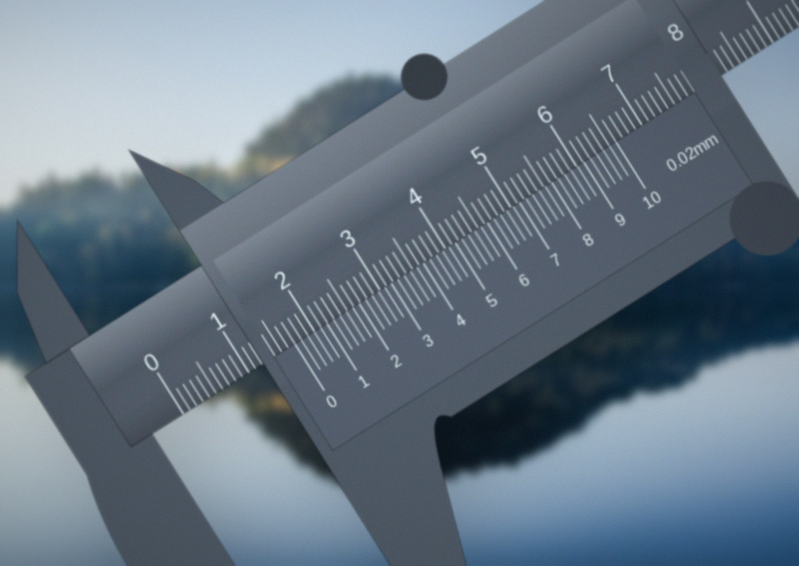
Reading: value=17.0 unit=mm
